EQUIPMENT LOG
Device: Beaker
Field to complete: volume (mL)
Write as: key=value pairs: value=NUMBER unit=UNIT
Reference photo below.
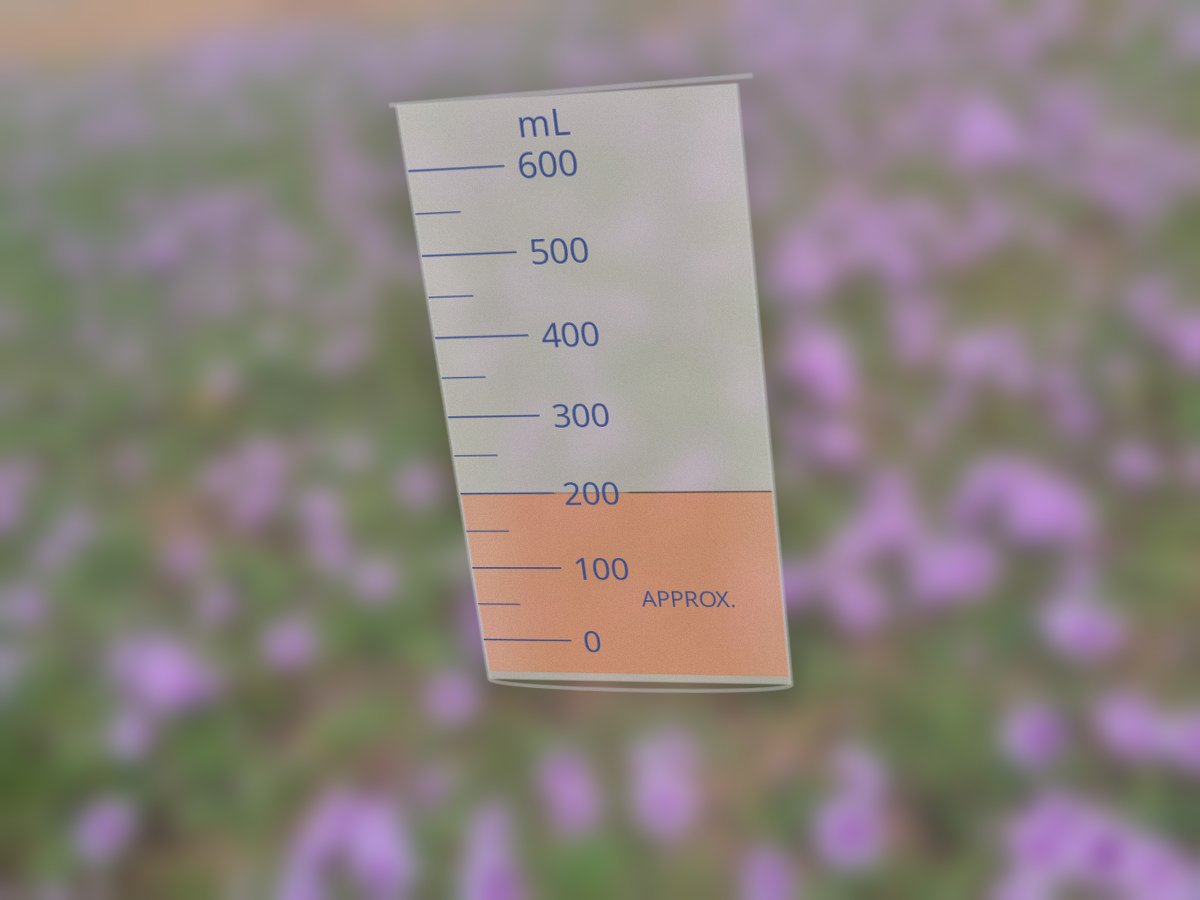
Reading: value=200 unit=mL
